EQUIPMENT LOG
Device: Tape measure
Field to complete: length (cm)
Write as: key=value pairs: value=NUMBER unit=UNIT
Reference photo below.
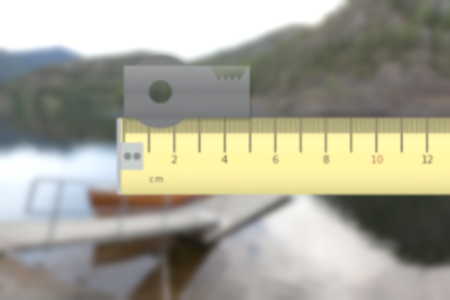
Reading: value=5 unit=cm
